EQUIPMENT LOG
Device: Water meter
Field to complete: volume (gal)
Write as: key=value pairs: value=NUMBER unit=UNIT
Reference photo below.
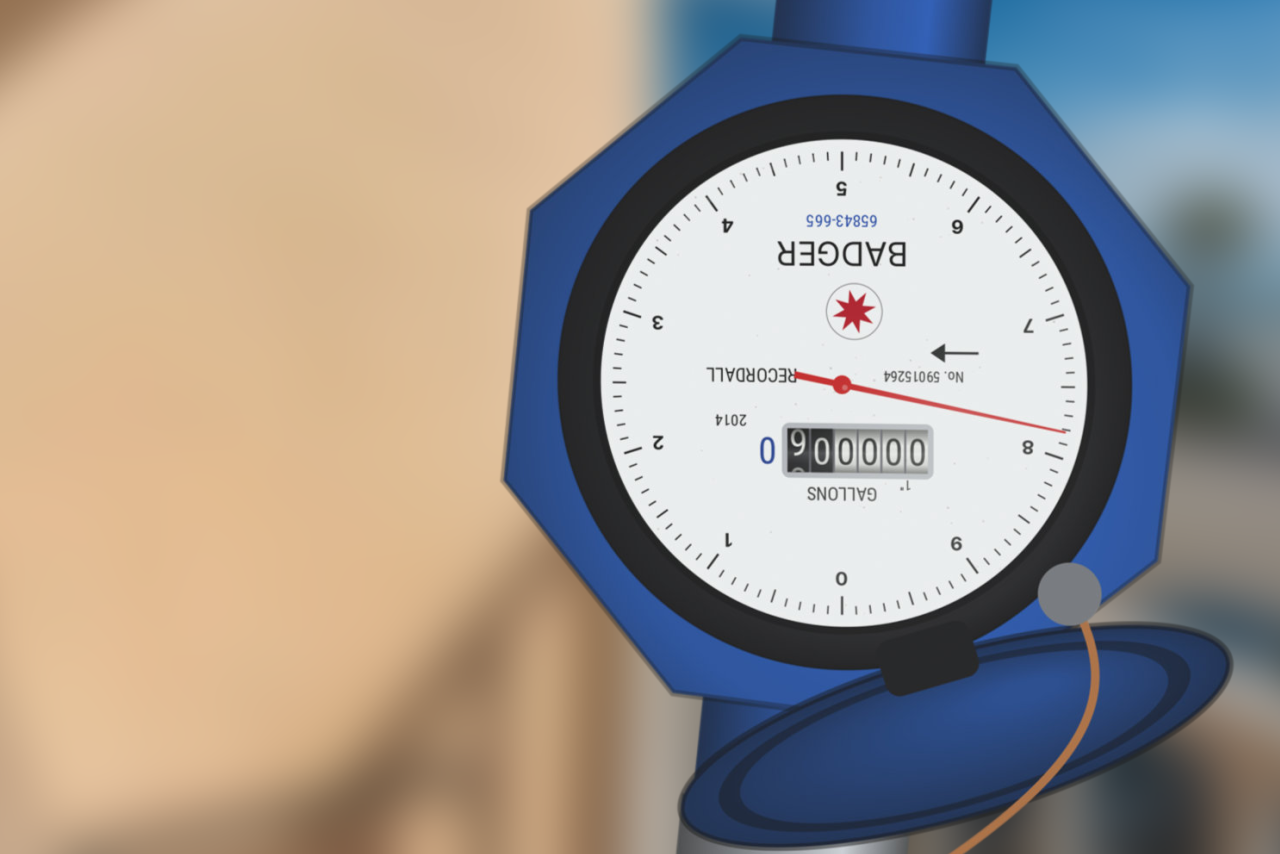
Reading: value=57.8 unit=gal
